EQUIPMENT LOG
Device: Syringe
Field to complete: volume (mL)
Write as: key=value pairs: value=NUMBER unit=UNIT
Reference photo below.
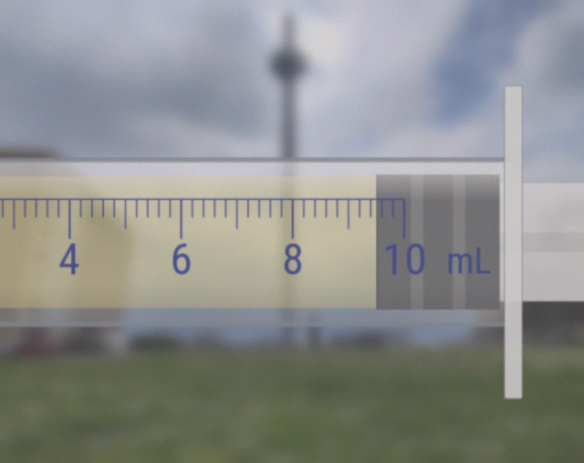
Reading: value=9.5 unit=mL
